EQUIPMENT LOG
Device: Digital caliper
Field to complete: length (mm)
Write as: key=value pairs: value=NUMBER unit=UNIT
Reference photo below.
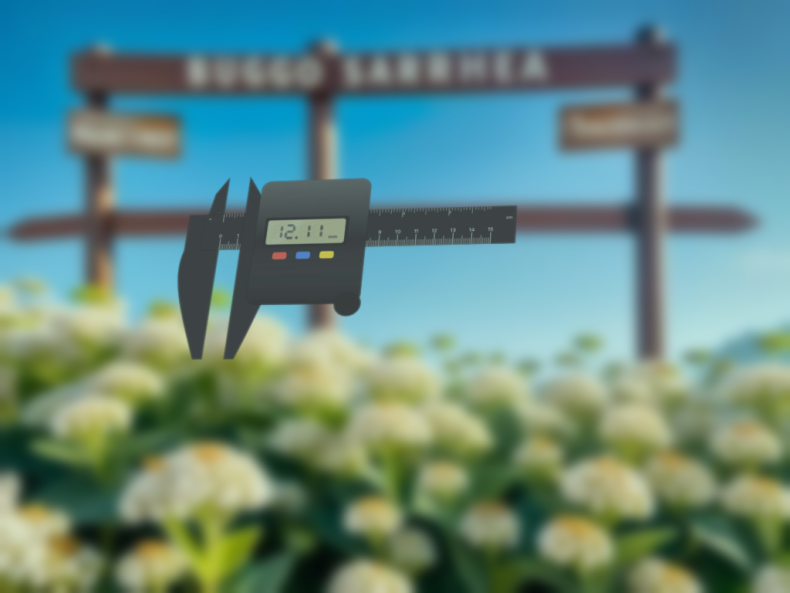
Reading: value=12.11 unit=mm
